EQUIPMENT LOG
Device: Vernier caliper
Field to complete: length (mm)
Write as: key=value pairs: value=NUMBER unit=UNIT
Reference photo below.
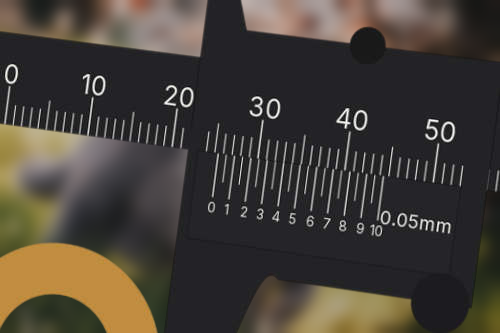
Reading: value=25.4 unit=mm
